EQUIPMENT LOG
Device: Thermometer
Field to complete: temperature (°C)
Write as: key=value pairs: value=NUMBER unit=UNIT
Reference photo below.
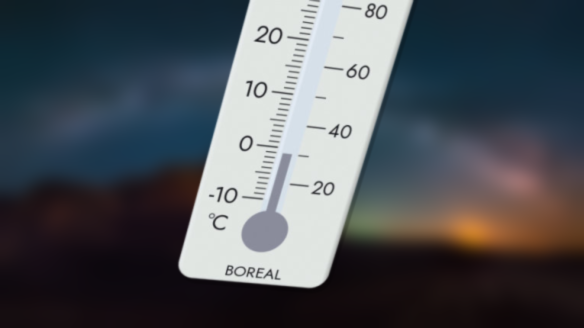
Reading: value=-1 unit=°C
